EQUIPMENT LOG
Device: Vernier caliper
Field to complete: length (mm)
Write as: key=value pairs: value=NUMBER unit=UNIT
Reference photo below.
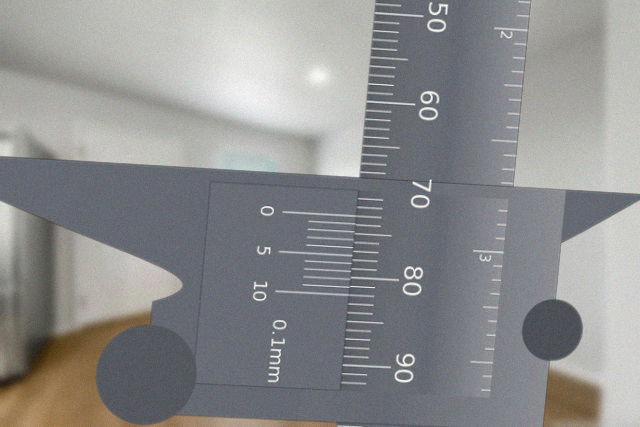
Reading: value=73.0 unit=mm
